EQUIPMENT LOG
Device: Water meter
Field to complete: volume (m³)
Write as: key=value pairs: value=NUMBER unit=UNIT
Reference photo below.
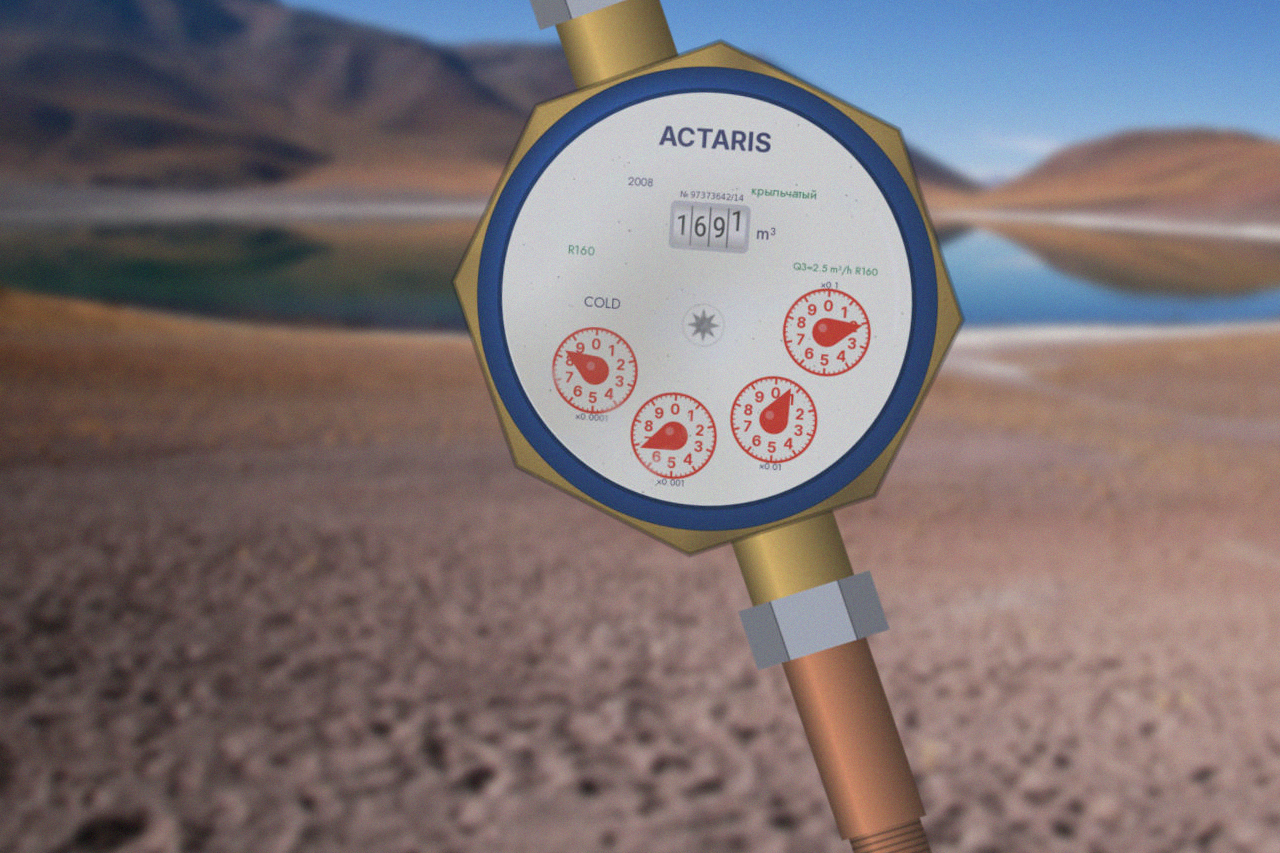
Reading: value=1691.2068 unit=m³
